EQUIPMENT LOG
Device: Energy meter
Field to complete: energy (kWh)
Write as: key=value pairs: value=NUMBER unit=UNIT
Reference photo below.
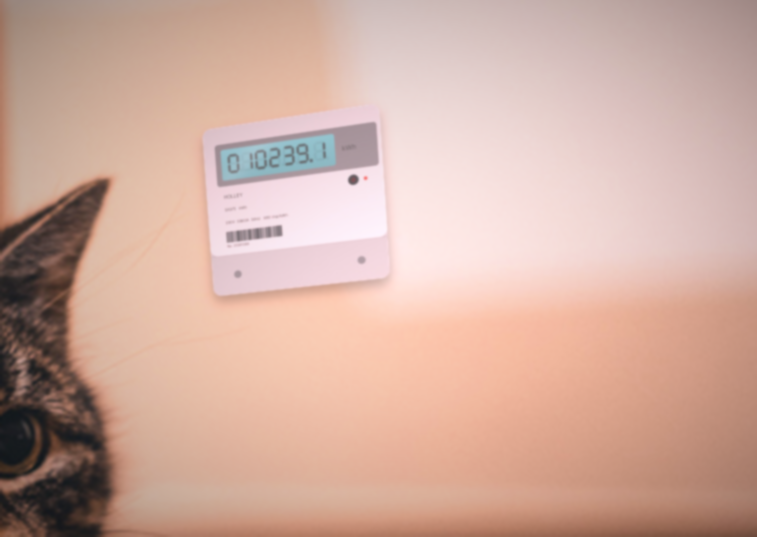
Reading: value=10239.1 unit=kWh
